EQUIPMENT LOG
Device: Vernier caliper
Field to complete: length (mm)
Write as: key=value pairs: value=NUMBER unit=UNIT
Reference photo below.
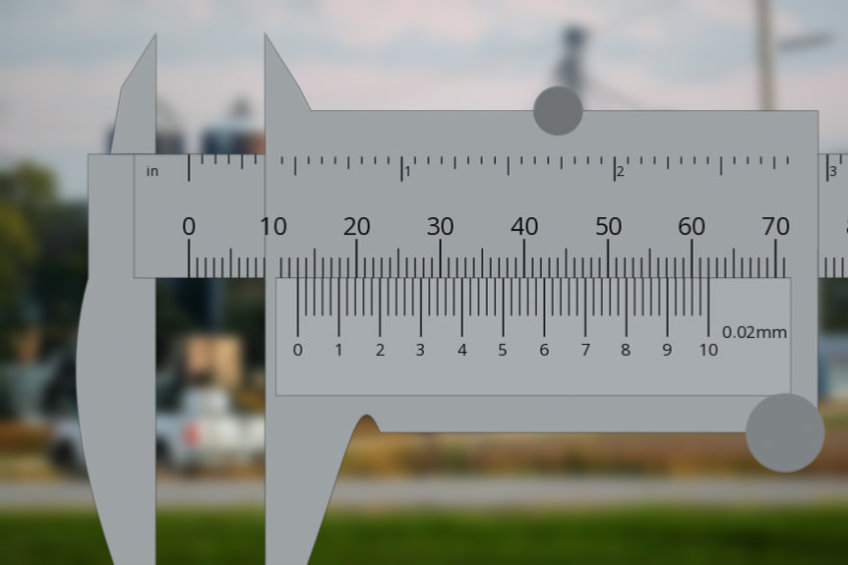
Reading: value=13.0 unit=mm
